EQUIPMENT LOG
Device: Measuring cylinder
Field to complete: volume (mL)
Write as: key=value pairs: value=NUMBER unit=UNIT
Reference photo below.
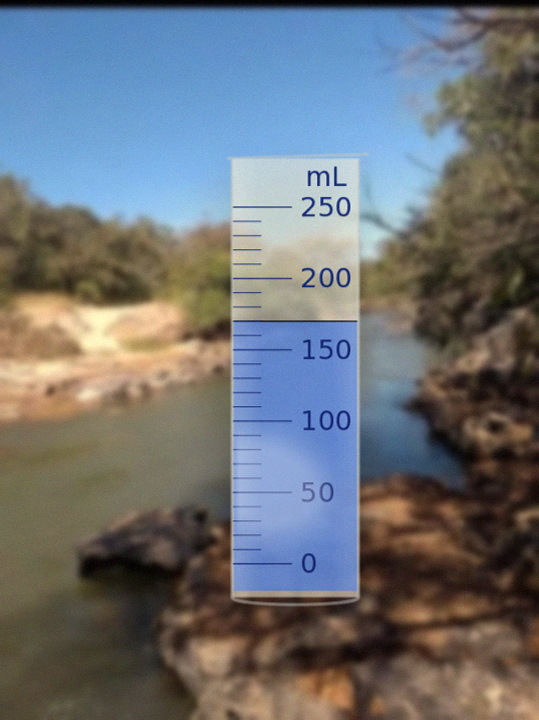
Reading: value=170 unit=mL
